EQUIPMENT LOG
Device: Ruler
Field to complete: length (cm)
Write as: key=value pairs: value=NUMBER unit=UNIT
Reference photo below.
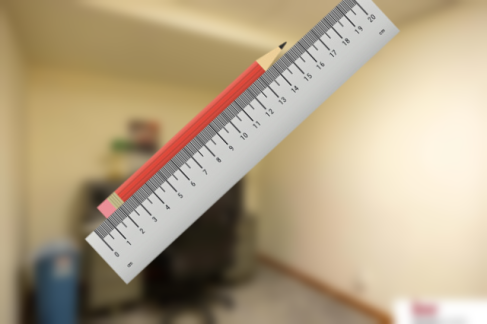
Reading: value=14.5 unit=cm
